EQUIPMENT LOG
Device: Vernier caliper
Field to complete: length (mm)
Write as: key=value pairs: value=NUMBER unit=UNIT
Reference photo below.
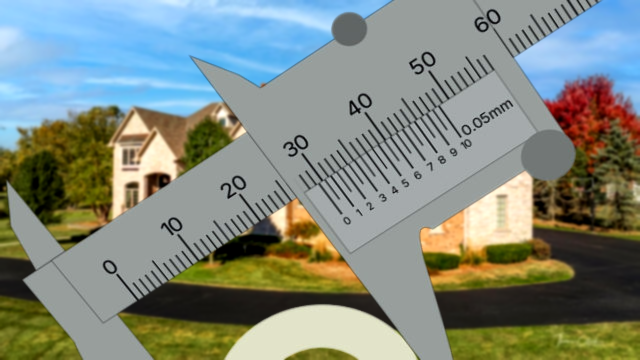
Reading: value=29.4 unit=mm
